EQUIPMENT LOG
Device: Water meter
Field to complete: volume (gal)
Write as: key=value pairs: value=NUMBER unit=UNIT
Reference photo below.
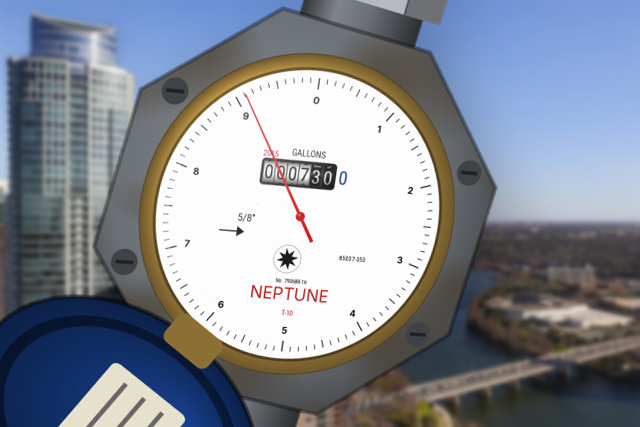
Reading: value=7299.1 unit=gal
